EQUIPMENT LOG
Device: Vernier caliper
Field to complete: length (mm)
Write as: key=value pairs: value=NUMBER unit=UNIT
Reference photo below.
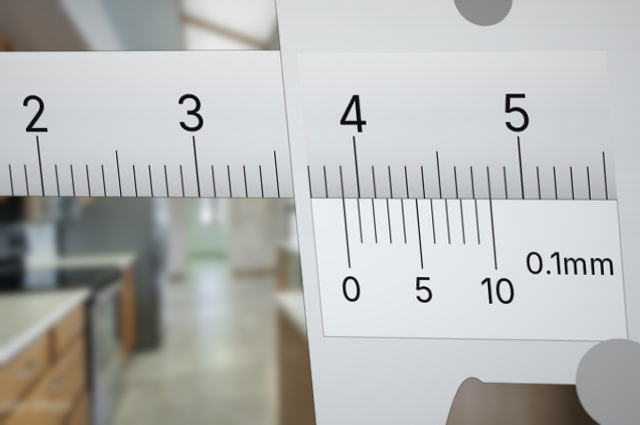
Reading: value=39.0 unit=mm
